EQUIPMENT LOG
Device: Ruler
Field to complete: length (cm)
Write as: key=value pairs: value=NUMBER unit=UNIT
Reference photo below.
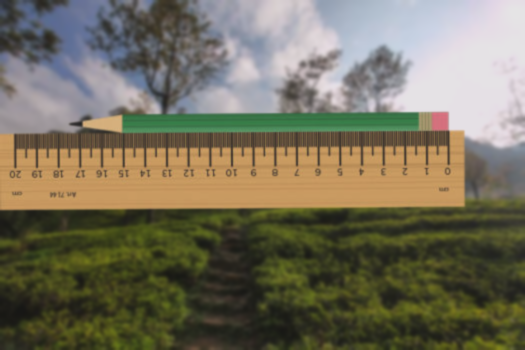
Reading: value=17.5 unit=cm
